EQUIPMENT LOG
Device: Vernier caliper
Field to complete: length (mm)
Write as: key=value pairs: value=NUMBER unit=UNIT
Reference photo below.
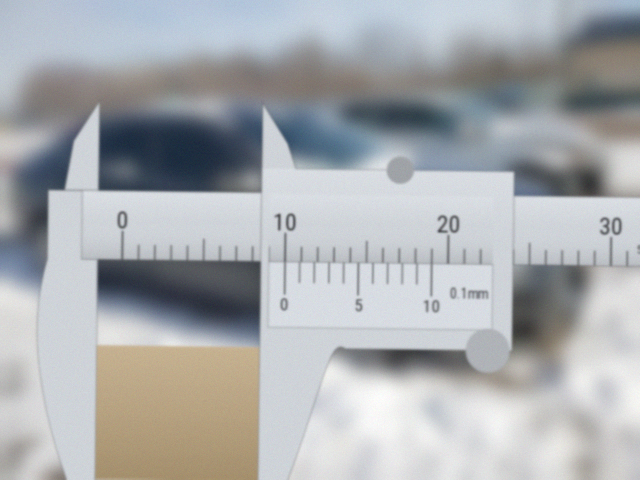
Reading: value=10.0 unit=mm
